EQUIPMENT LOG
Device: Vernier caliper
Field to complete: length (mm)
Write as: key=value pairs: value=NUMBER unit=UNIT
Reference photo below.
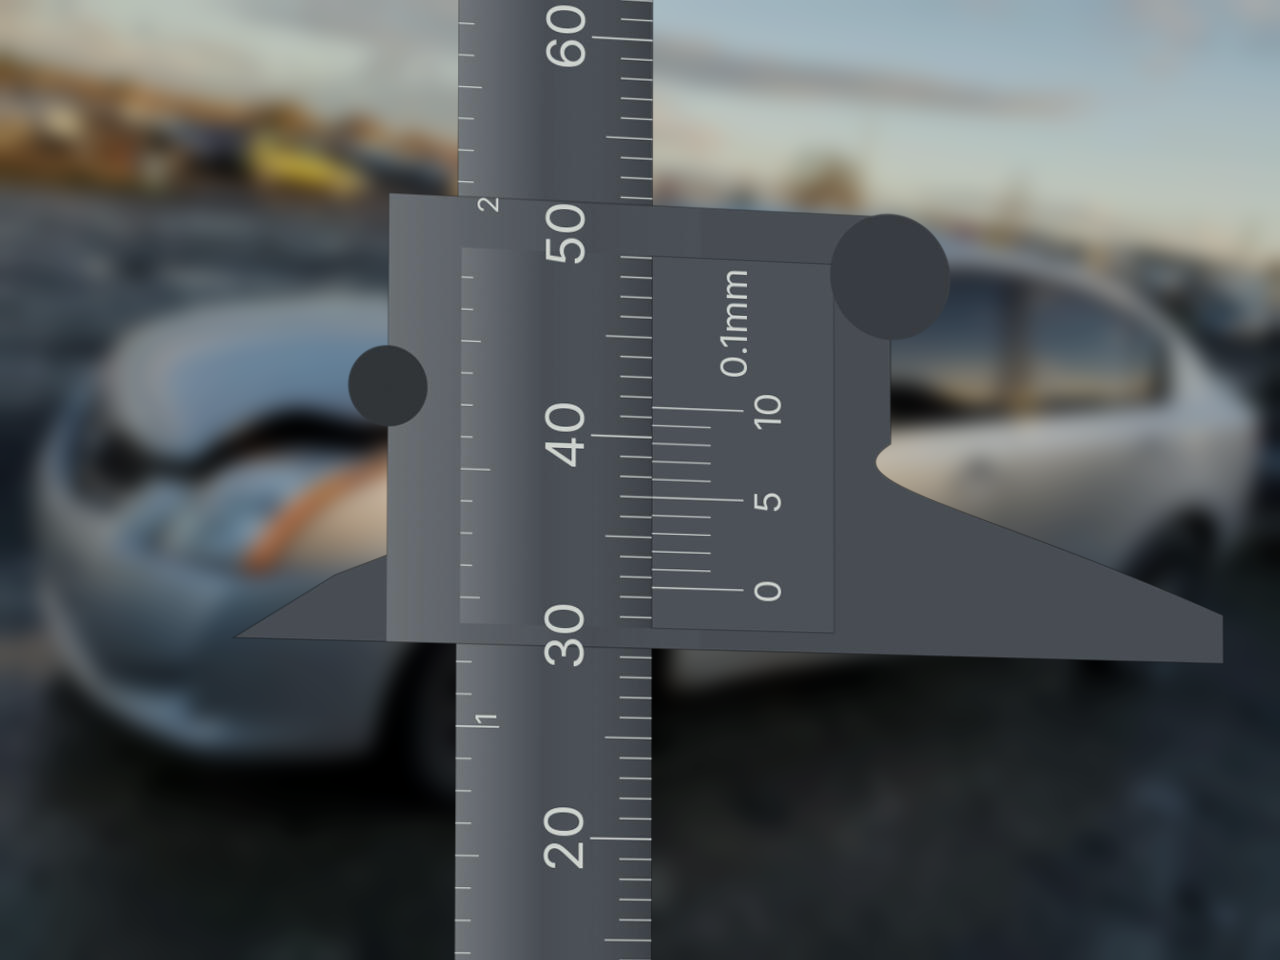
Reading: value=32.5 unit=mm
